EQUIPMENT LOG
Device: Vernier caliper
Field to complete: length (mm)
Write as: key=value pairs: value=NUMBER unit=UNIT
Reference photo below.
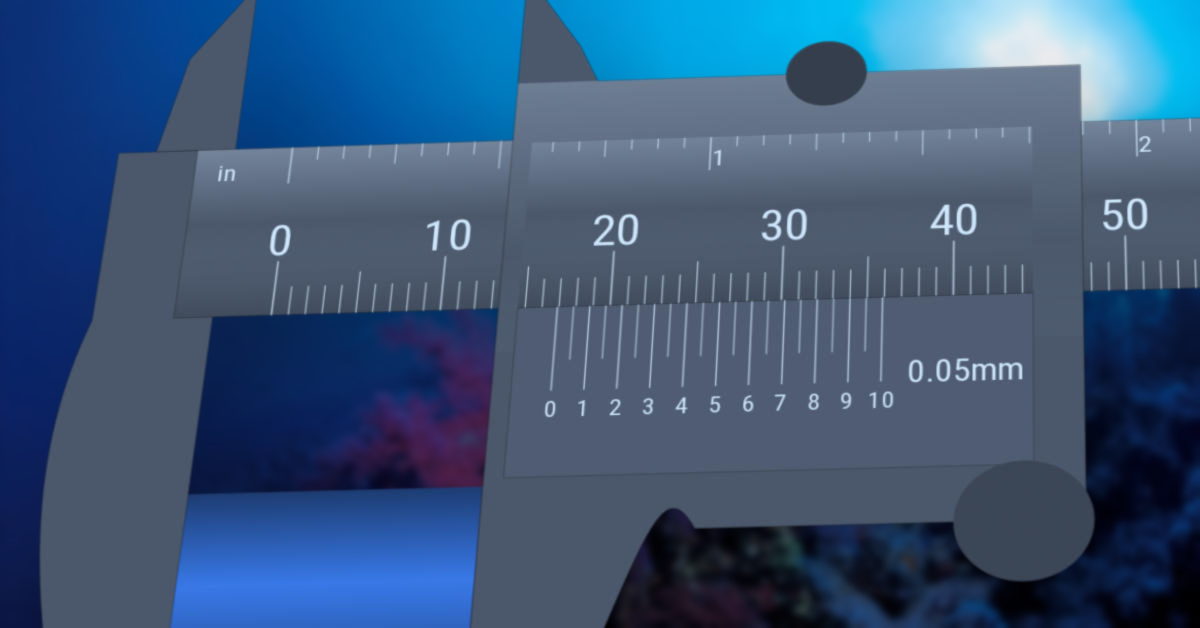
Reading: value=16.9 unit=mm
